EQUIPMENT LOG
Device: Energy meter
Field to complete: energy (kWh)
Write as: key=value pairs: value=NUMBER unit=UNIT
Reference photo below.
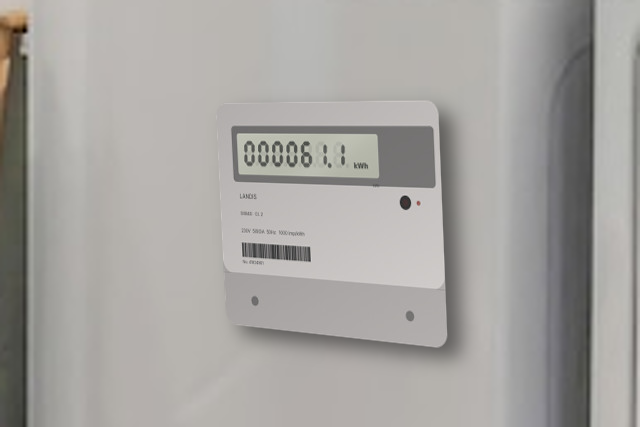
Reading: value=61.1 unit=kWh
